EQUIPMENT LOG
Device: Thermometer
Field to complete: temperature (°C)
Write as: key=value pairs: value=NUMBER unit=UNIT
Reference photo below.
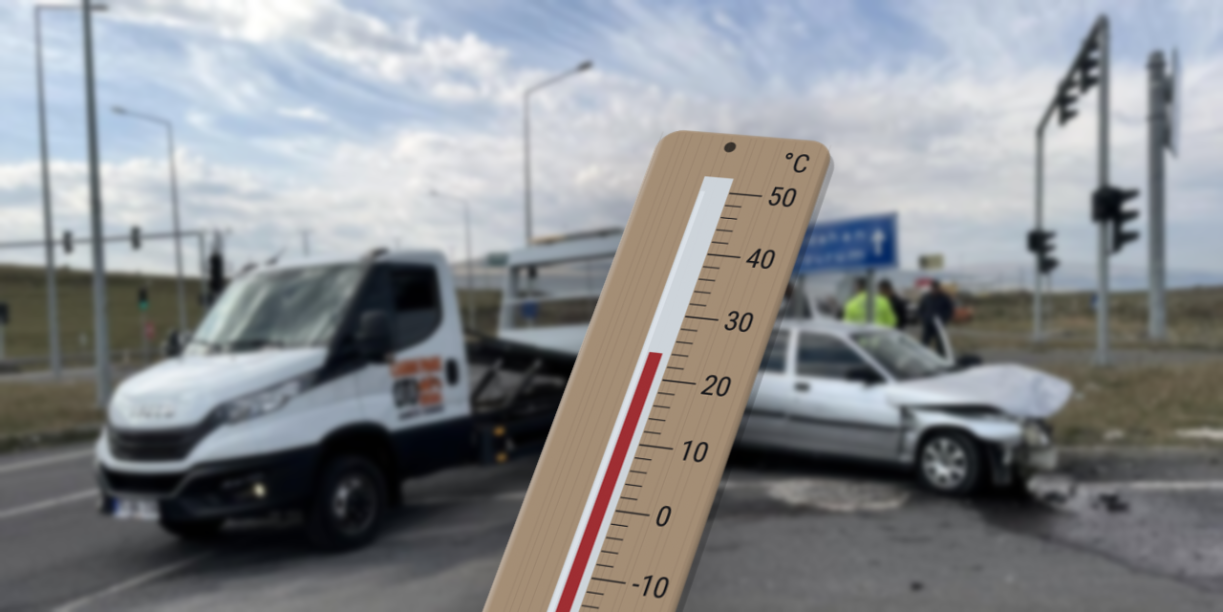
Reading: value=24 unit=°C
